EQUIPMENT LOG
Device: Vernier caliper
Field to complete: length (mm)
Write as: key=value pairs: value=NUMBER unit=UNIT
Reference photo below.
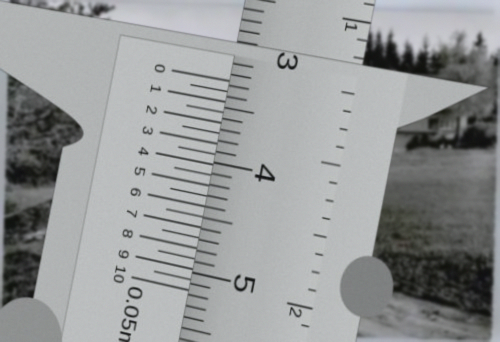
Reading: value=32.6 unit=mm
